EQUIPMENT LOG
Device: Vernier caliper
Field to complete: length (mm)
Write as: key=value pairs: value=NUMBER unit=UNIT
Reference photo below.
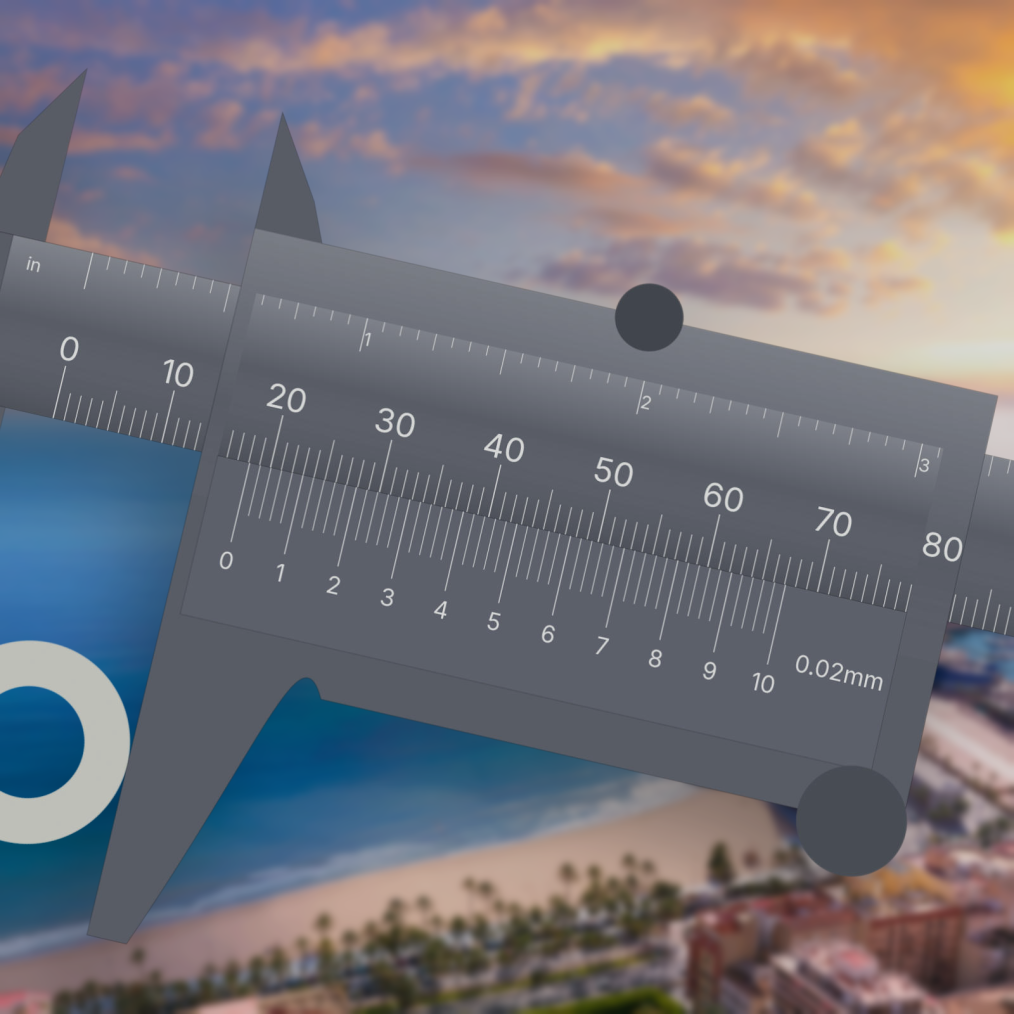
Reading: value=18.1 unit=mm
